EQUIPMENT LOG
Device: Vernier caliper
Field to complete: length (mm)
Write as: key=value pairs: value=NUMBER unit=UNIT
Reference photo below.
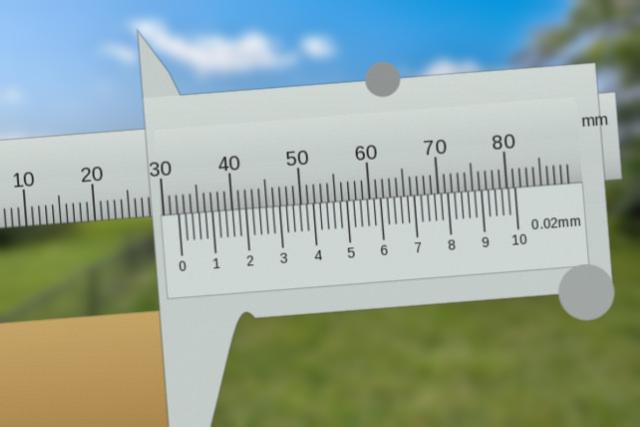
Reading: value=32.2 unit=mm
